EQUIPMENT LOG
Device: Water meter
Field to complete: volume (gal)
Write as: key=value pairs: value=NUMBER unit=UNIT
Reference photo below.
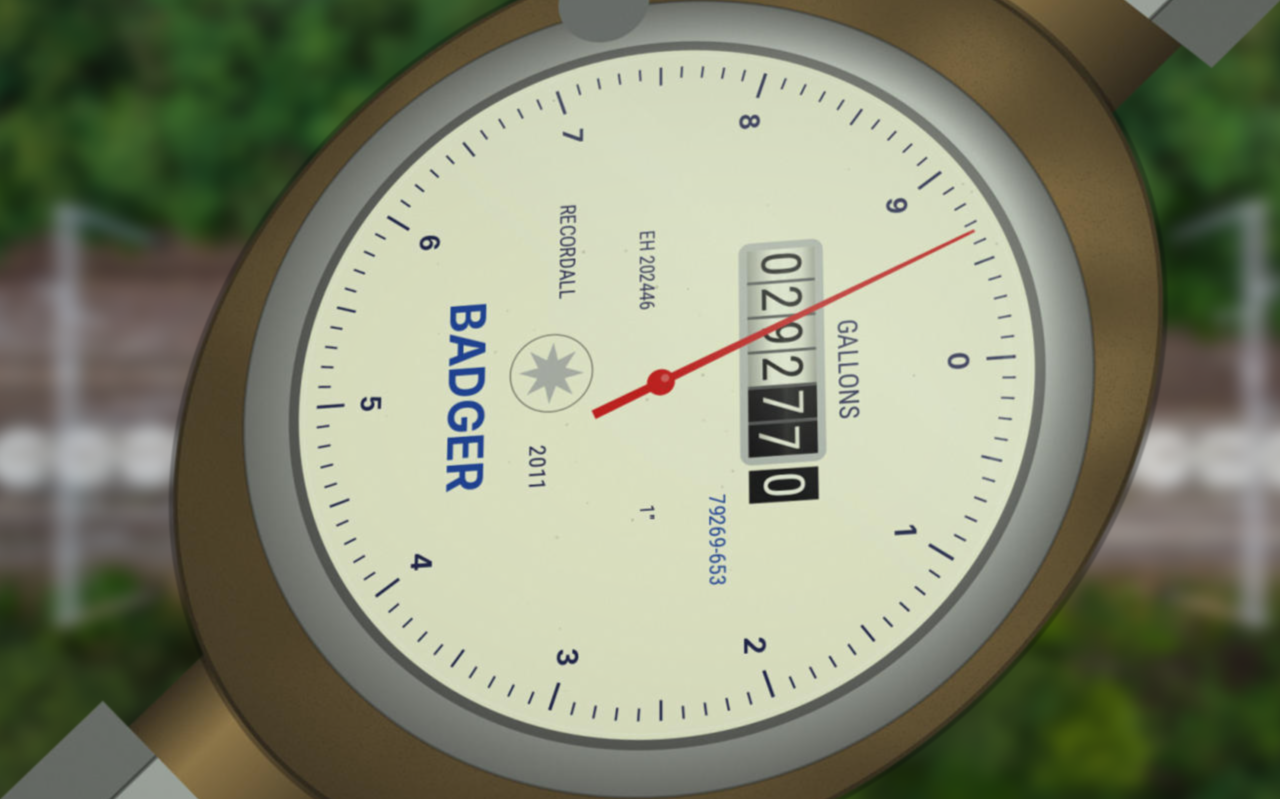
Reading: value=292769.3 unit=gal
